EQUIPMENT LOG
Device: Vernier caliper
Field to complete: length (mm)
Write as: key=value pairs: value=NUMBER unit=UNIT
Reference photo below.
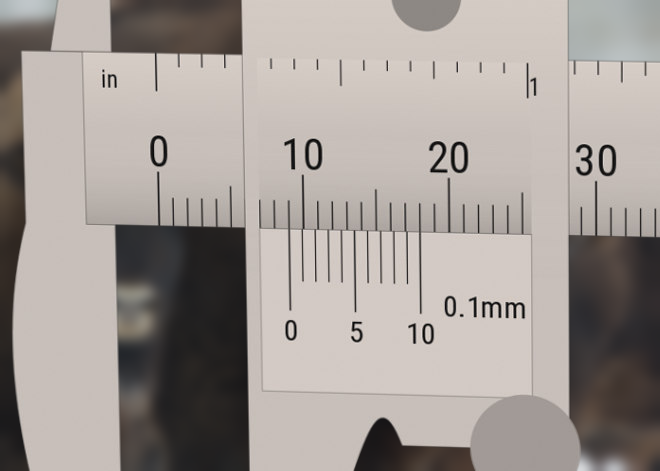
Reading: value=9.0 unit=mm
